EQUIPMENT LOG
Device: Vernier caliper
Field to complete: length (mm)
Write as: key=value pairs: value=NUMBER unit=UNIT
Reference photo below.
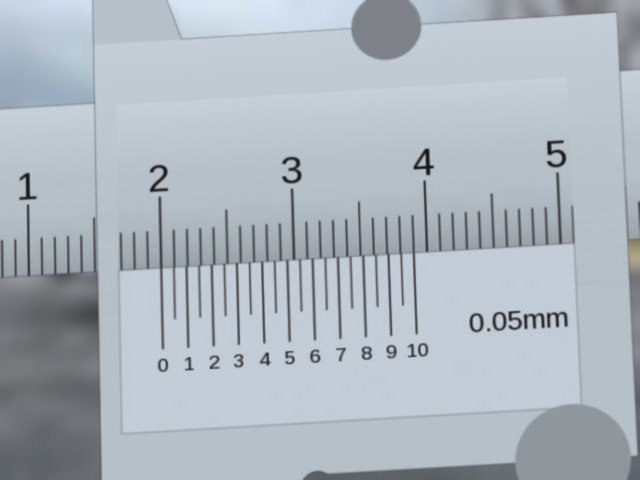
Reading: value=20.0 unit=mm
